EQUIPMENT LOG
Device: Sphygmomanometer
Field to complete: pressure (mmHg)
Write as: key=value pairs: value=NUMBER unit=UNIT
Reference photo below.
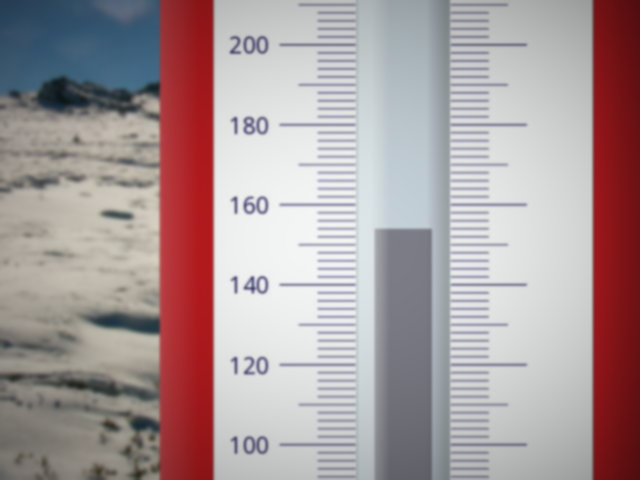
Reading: value=154 unit=mmHg
